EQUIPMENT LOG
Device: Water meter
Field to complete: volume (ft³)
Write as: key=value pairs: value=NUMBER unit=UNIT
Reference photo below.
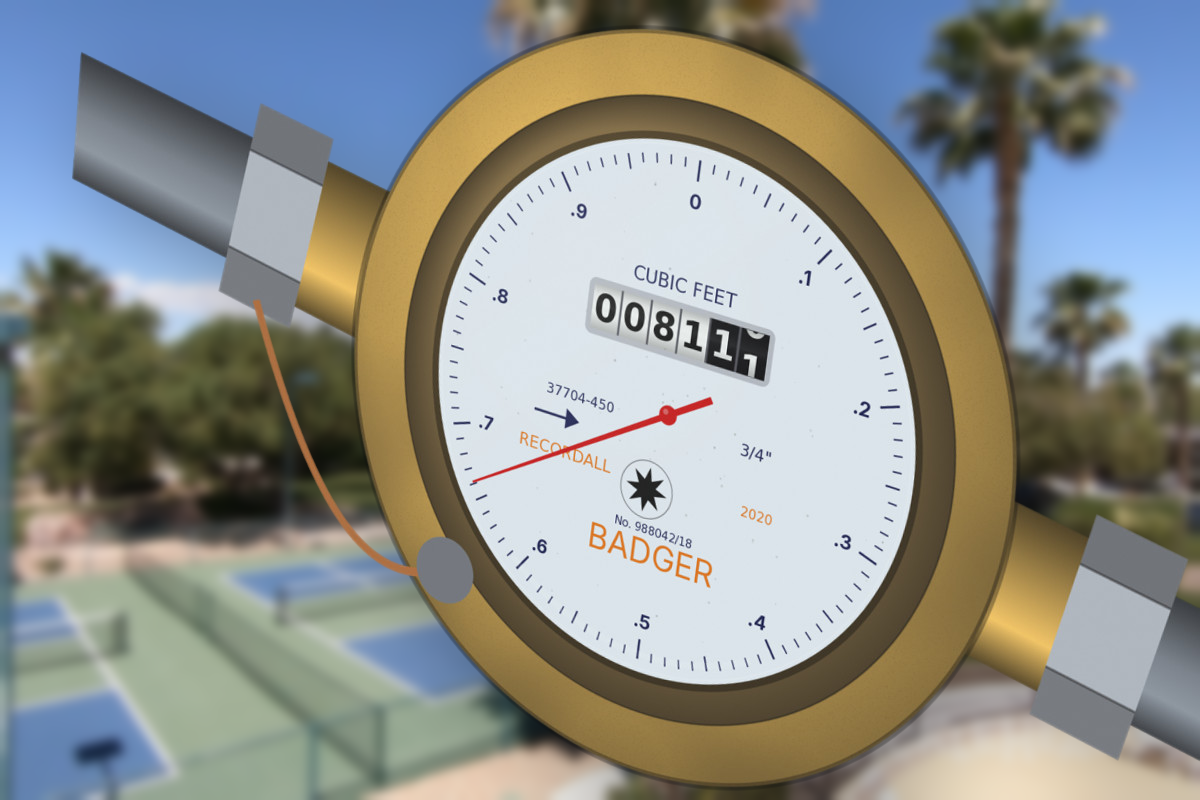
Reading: value=8110.66 unit=ft³
